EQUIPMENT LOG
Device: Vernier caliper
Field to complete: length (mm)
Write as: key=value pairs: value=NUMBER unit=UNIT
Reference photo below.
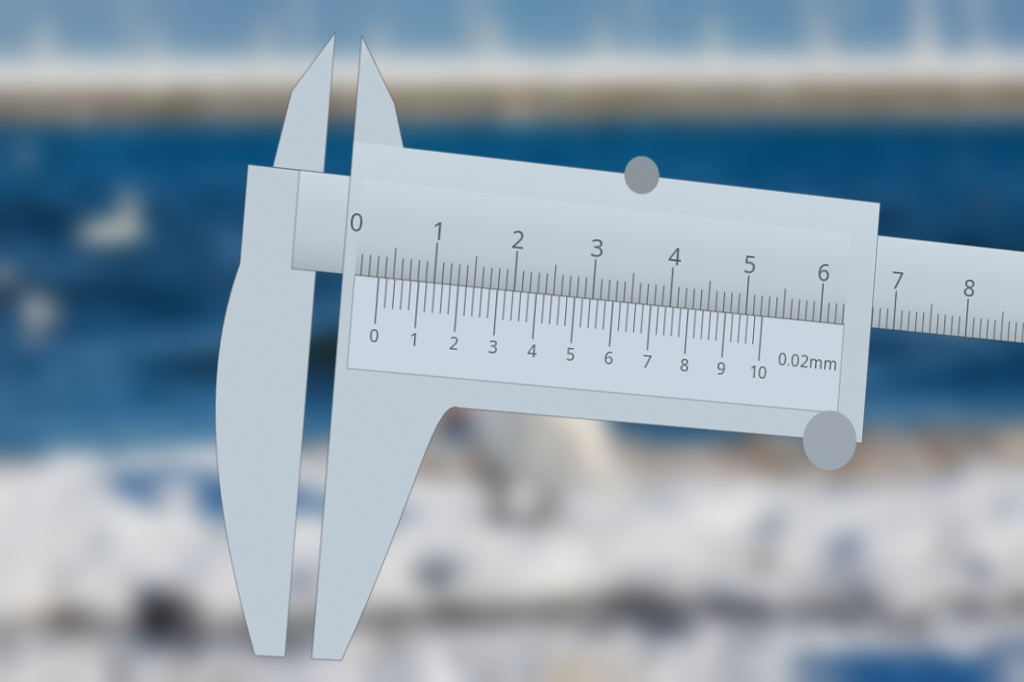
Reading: value=3.2 unit=mm
